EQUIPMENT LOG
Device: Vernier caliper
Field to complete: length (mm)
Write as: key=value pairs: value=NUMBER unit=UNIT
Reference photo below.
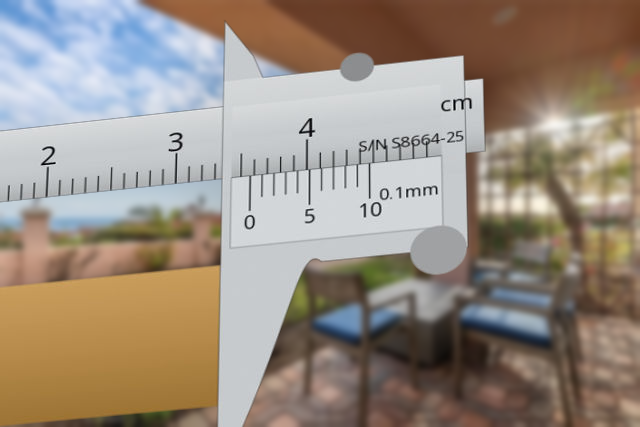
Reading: value=35.7 unit=mm
